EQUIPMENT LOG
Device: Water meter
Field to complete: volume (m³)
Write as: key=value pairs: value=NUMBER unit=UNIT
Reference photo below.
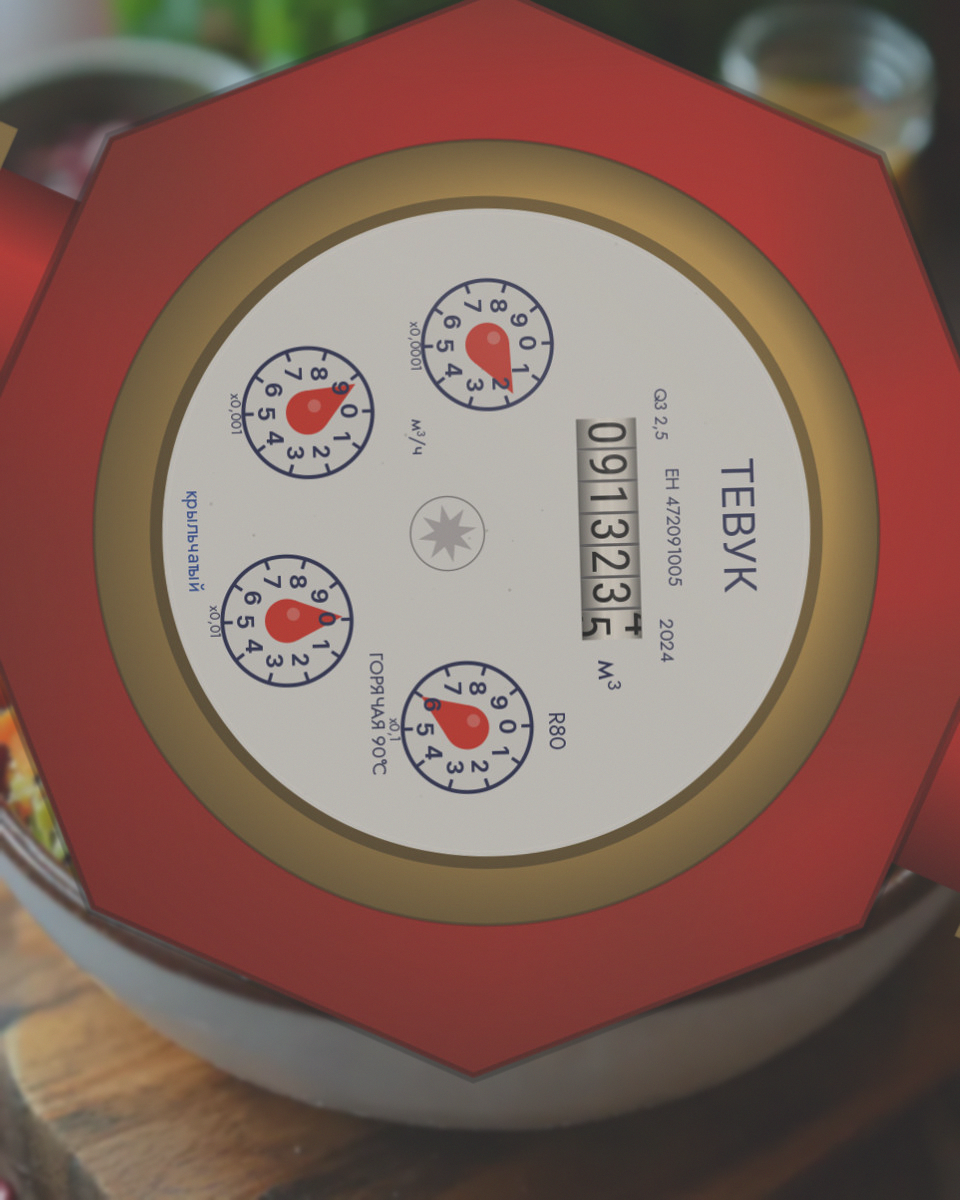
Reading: value=913234.5991 unit=m³
